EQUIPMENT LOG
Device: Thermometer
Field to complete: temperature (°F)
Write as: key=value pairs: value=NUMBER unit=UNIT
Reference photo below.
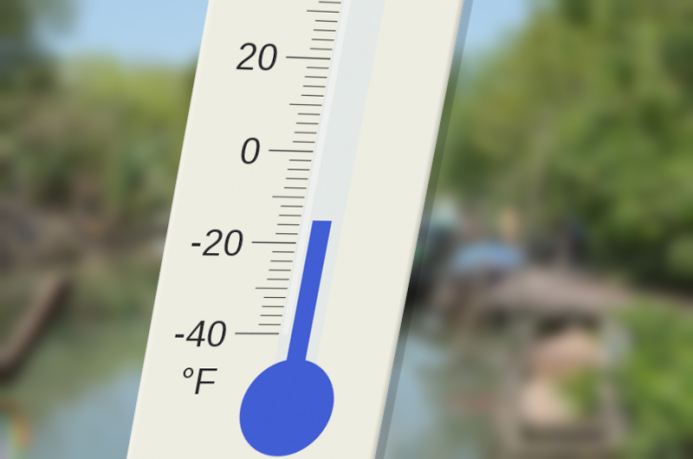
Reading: value=-15 unit=°F
